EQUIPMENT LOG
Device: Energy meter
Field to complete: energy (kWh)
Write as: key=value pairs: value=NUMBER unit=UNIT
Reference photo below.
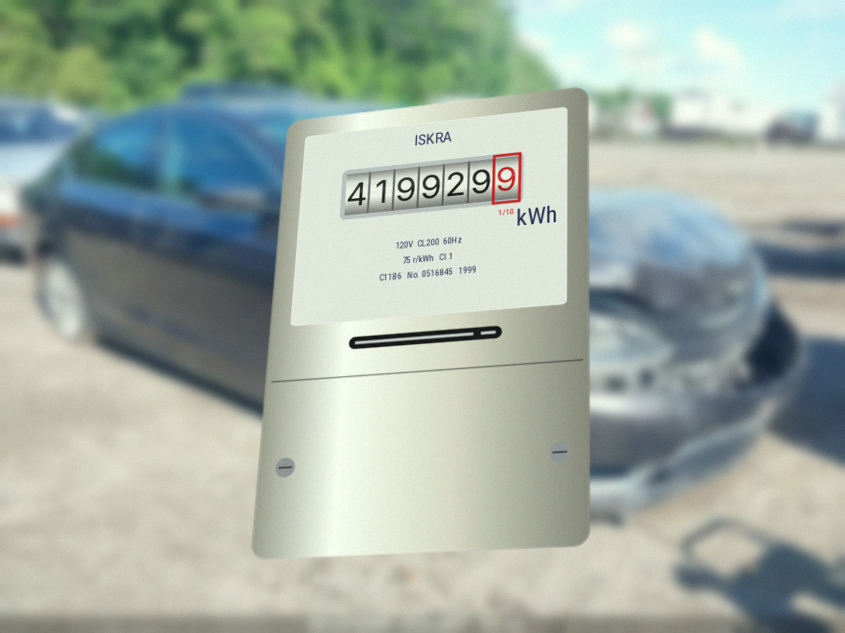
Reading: value=419929.9 unit=kWh
